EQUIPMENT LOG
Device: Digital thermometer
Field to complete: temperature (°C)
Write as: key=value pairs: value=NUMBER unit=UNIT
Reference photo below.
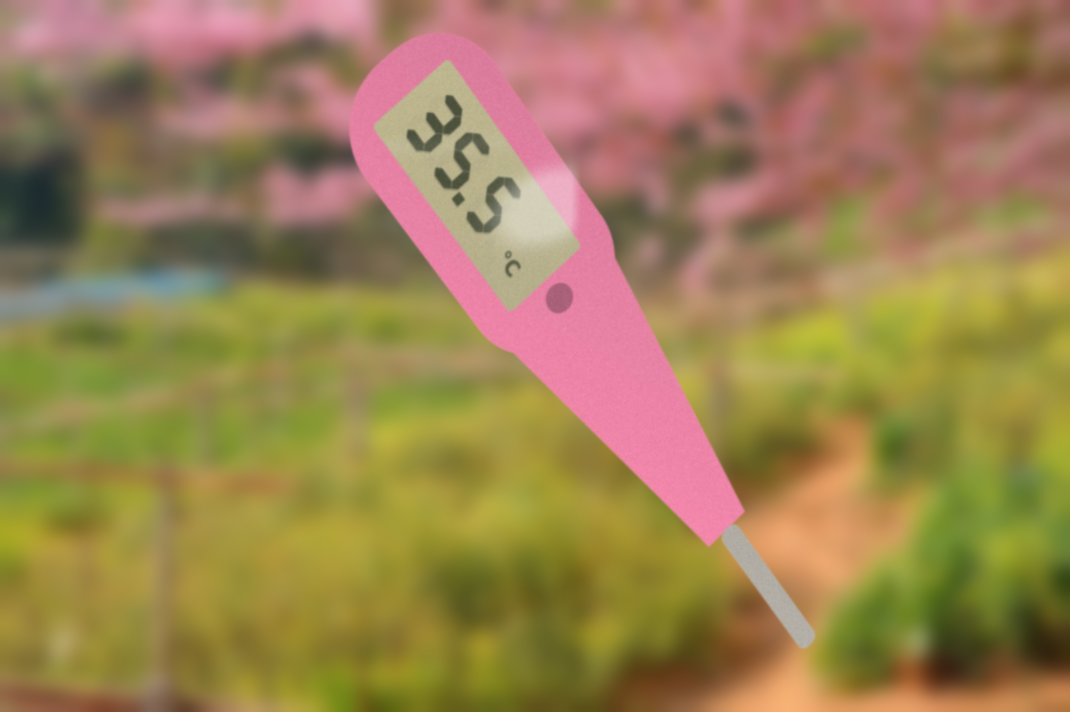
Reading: value=35.5 unit=°C
